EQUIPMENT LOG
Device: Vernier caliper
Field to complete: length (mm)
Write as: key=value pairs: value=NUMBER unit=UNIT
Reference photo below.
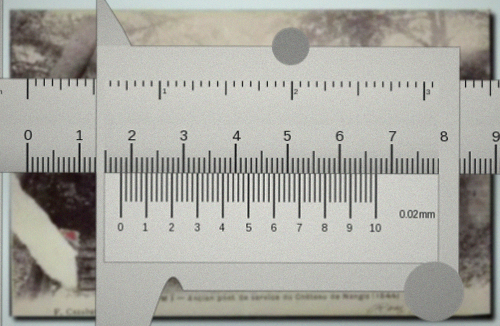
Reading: value=18.0 unit=mm
